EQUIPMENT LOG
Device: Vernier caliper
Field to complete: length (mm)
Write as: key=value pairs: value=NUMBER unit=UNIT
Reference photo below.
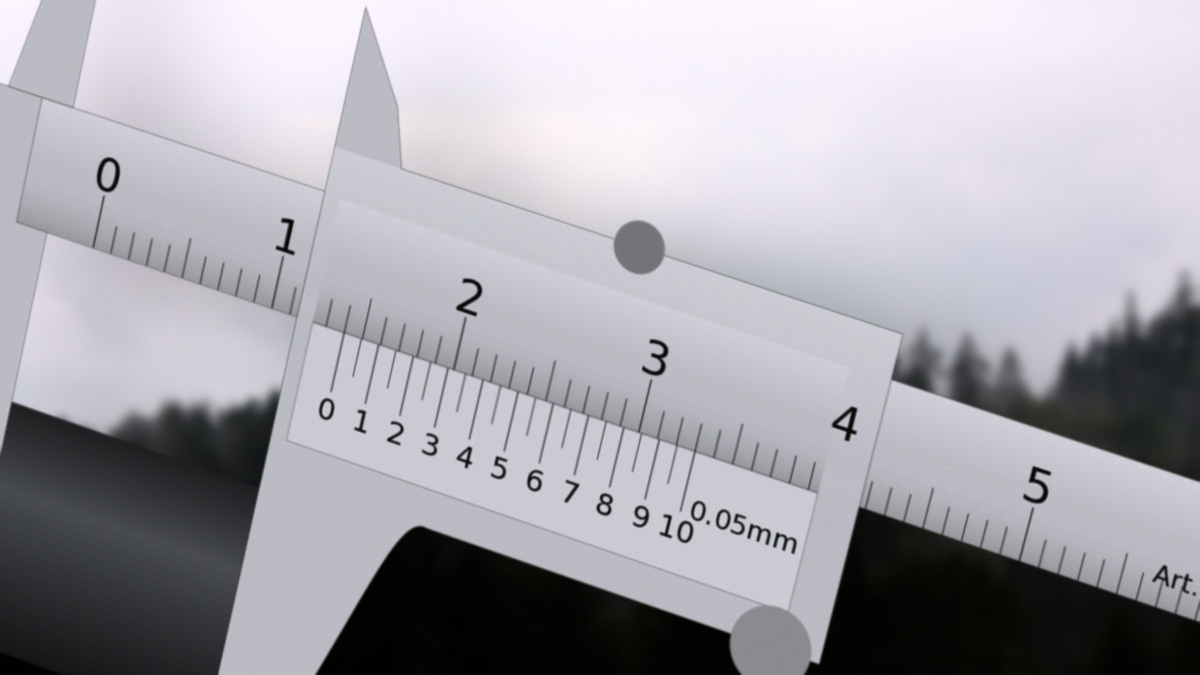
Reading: value=14.0 unit=mm
